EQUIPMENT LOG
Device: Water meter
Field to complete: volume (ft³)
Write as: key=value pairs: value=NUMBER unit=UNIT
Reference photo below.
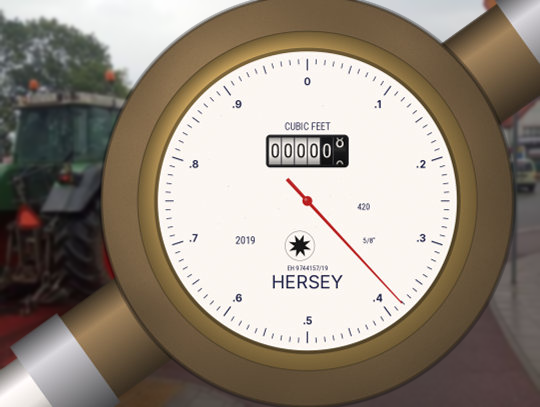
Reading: value=8.38 unit=ft³
